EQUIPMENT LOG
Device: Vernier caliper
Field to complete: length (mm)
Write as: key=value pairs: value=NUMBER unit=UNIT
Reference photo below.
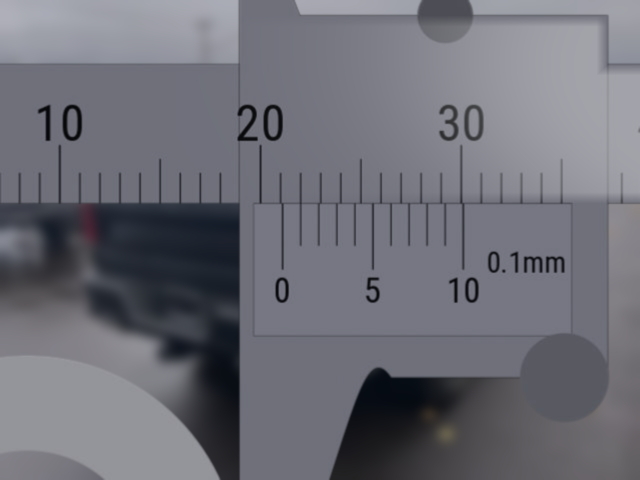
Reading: value=21.1 unit=mm
